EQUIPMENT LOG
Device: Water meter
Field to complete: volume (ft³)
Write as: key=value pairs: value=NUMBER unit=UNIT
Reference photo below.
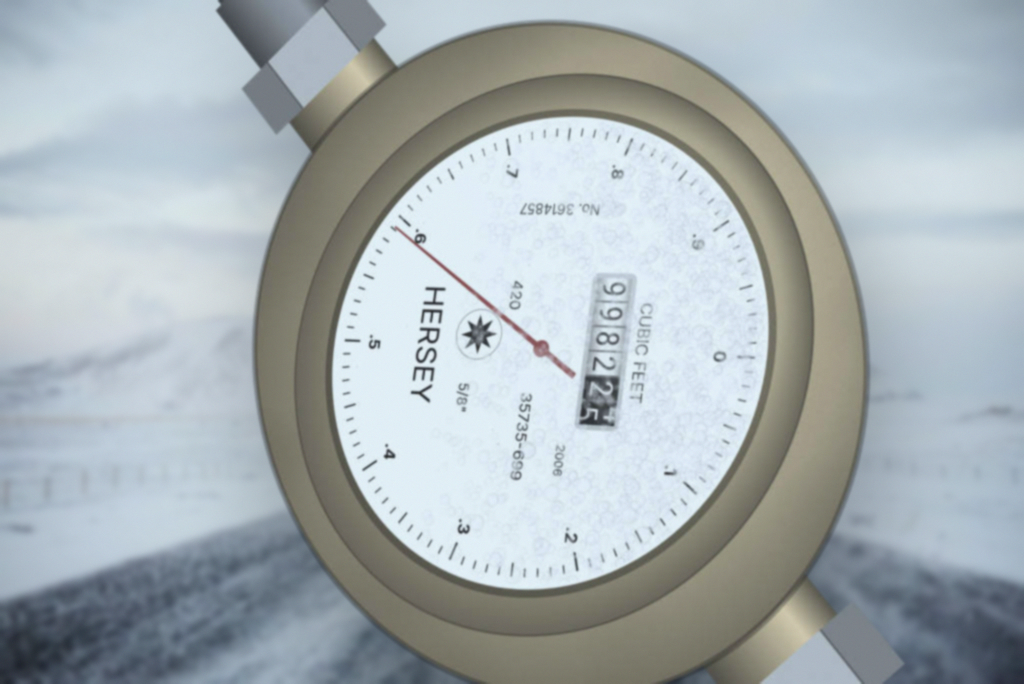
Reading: value=998224.59 unit=ft³
